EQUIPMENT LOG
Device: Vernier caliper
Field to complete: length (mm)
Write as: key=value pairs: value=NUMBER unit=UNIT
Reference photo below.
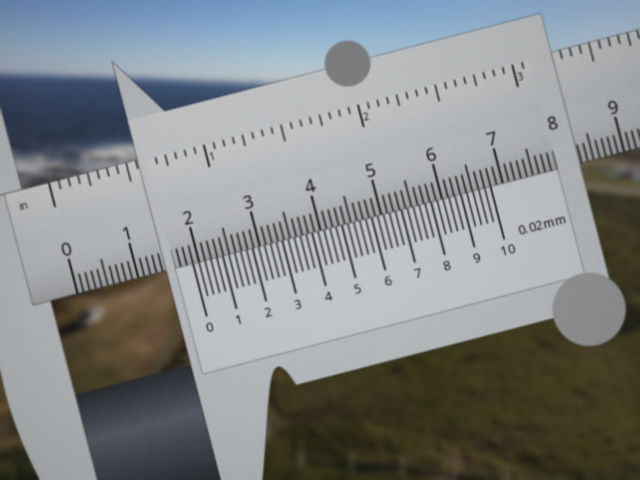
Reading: value=19.0 unit=mm
